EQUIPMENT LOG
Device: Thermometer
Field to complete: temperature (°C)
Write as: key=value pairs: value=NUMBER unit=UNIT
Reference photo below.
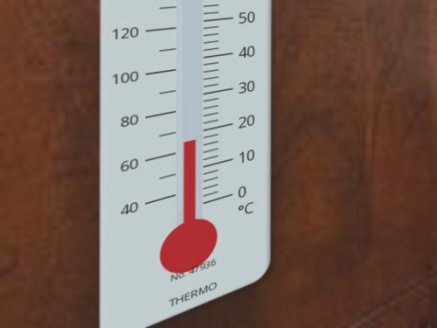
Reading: value=18 unit=°C
